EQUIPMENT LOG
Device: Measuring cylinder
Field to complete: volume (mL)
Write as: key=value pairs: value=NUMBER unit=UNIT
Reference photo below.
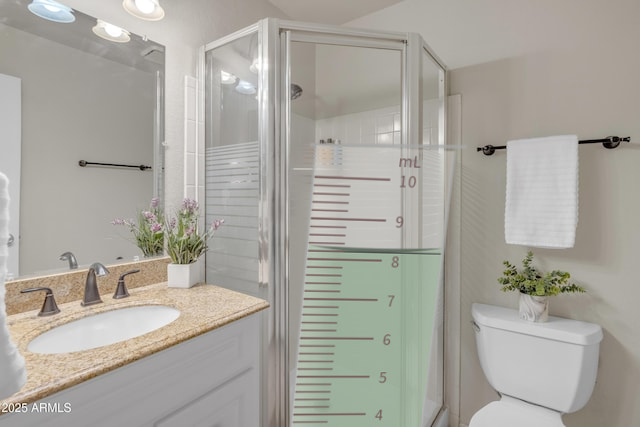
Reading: value=8.2 unit=mL
